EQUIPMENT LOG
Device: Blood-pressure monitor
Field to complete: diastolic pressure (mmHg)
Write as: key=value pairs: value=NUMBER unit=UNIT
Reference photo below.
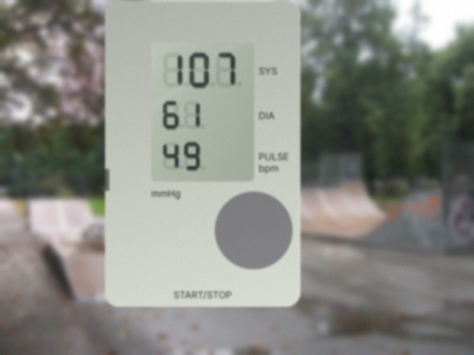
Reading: value=61 unit=mmHg
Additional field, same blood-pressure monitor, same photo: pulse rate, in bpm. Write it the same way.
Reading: value=49 unit=bpm
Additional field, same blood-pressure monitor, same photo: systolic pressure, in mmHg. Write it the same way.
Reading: value=107 unit=mmHg
